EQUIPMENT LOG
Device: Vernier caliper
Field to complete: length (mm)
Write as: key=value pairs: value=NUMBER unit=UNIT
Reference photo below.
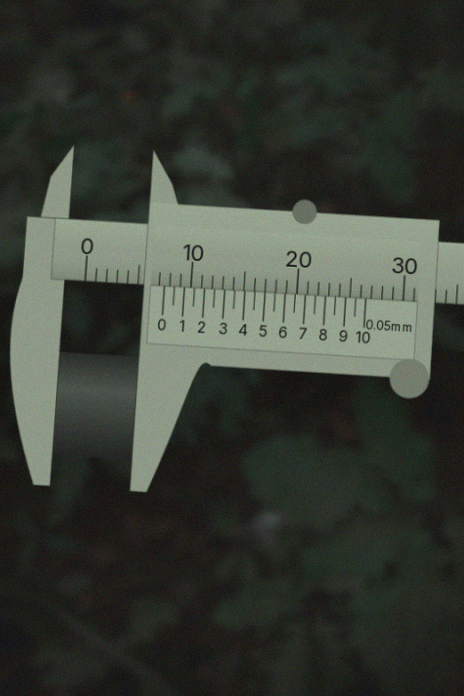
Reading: value=7.5 unit=mm
